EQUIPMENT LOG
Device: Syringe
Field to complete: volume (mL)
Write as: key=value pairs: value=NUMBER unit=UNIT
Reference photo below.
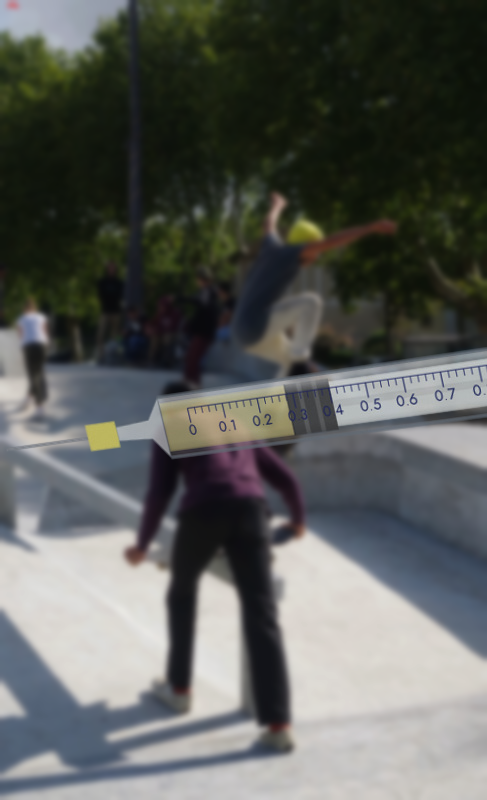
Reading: value=0.28 unit=mL
